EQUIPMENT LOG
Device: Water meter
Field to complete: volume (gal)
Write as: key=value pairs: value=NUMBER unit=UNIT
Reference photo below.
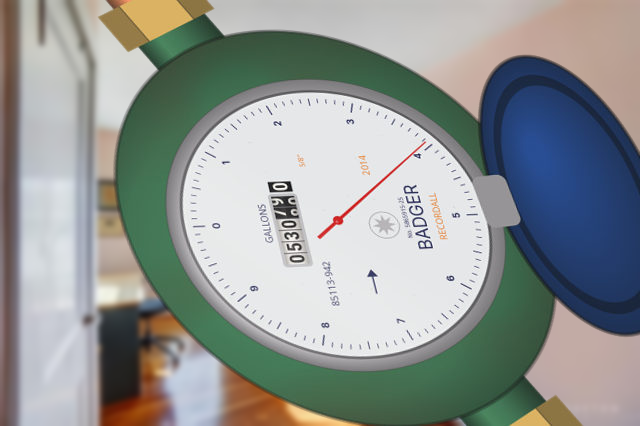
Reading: value=530793.9 unit=gal
